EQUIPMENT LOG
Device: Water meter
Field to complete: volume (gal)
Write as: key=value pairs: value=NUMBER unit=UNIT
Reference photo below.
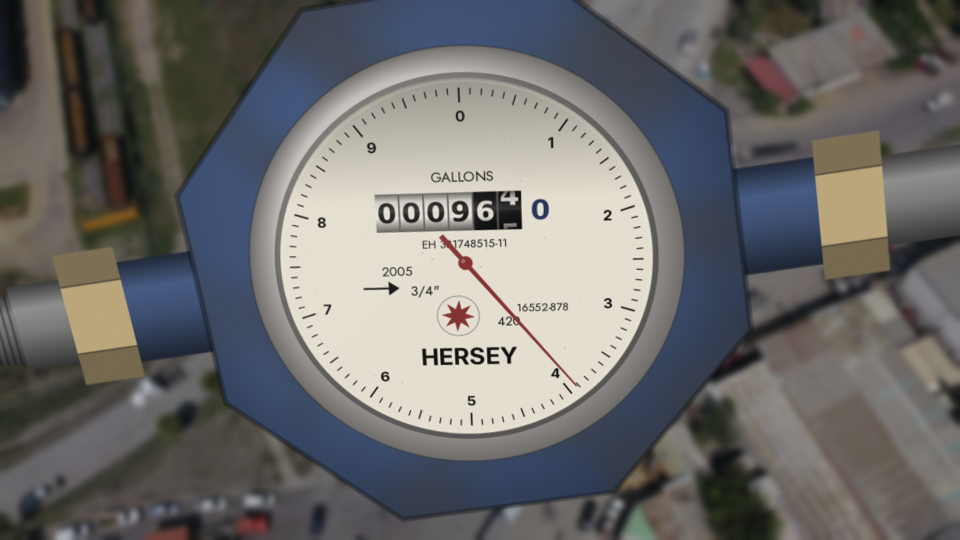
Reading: value=9643.9 unit=gal
